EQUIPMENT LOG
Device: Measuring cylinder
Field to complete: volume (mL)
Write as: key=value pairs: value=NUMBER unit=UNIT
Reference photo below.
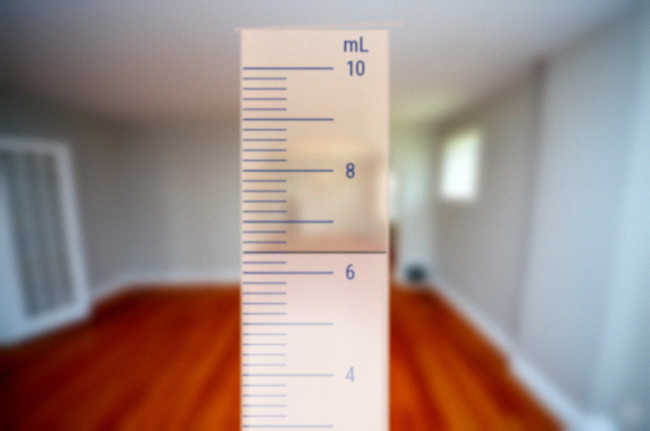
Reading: value=6.4 unit=mL
